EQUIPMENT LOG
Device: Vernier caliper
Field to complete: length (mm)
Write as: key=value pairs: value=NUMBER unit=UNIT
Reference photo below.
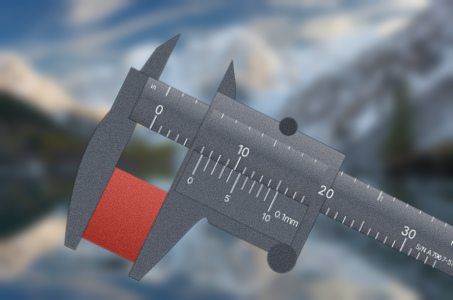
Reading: value=6.2 unit=mm
